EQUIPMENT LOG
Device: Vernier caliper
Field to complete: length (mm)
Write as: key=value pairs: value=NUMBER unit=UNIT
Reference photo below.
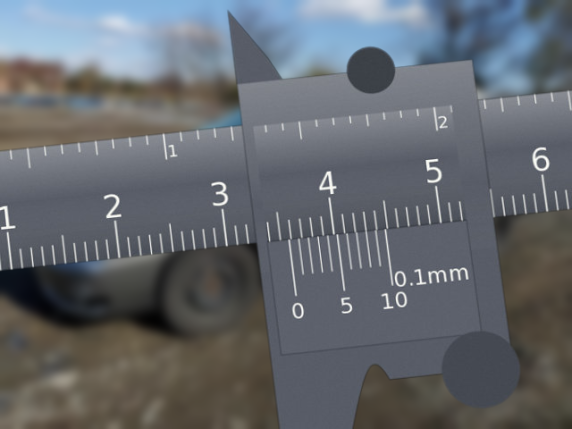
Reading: value=35.8 unit=mm
